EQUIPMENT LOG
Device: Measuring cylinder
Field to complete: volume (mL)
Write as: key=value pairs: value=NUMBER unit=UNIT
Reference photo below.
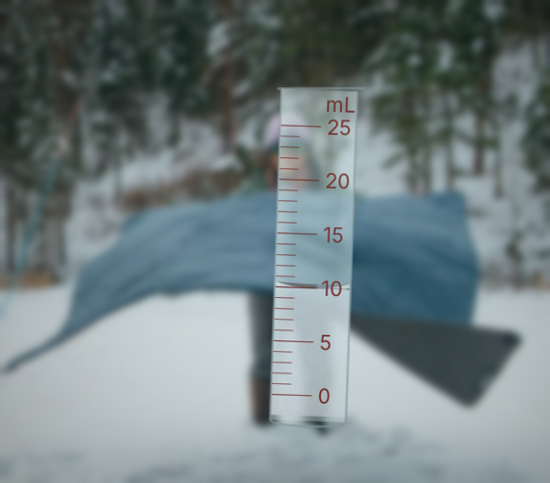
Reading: value=10 unit=mL
